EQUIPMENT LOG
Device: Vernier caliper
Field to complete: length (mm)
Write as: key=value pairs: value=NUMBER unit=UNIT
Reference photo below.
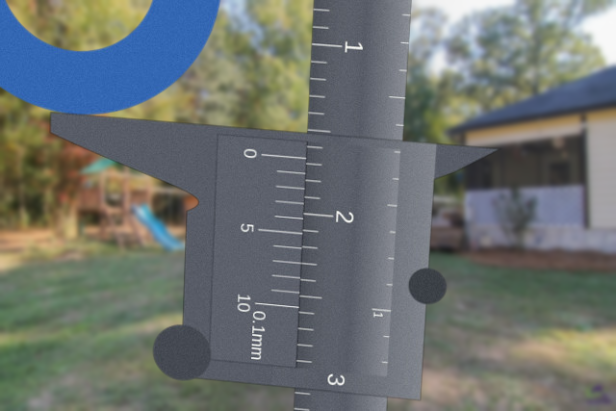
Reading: value=16.7 unit=mm
